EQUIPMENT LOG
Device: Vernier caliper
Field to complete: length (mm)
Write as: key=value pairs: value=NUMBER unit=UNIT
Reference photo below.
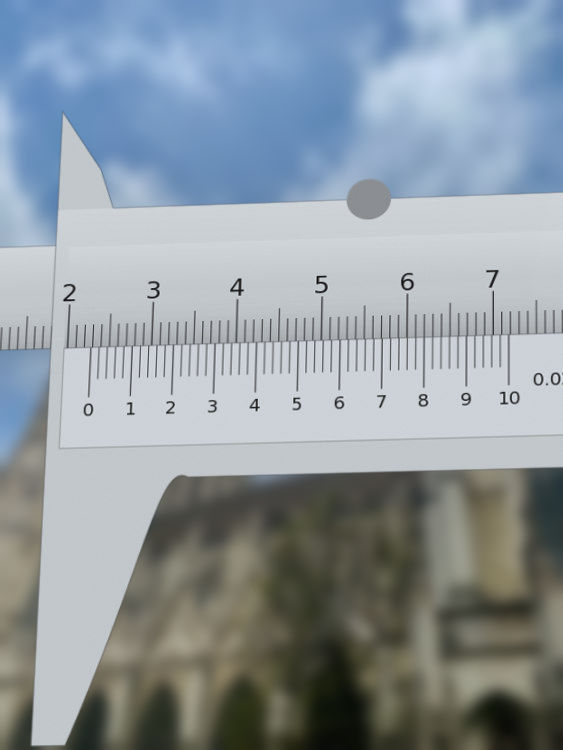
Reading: value=22.8 unit=mm
